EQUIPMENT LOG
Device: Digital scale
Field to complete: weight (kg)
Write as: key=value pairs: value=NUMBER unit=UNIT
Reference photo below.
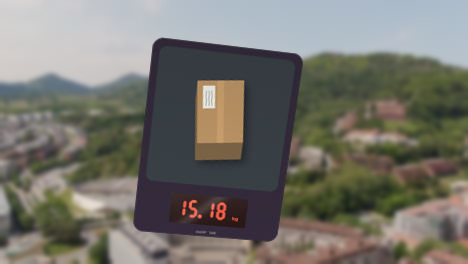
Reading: value=15.18 unit=kg
